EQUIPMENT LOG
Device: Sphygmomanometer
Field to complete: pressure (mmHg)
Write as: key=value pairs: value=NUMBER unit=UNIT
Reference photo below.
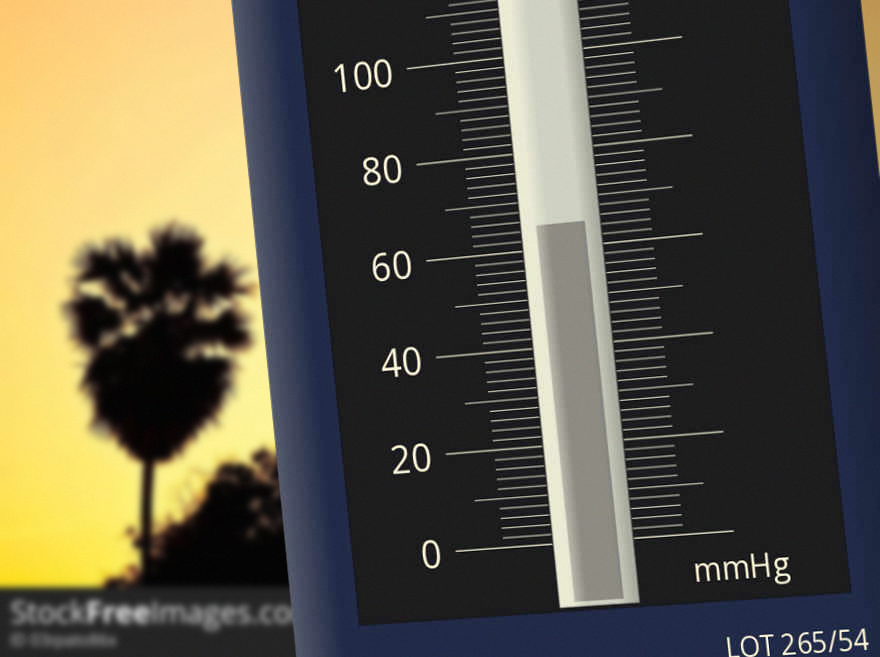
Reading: value=65 unit=mmHg
